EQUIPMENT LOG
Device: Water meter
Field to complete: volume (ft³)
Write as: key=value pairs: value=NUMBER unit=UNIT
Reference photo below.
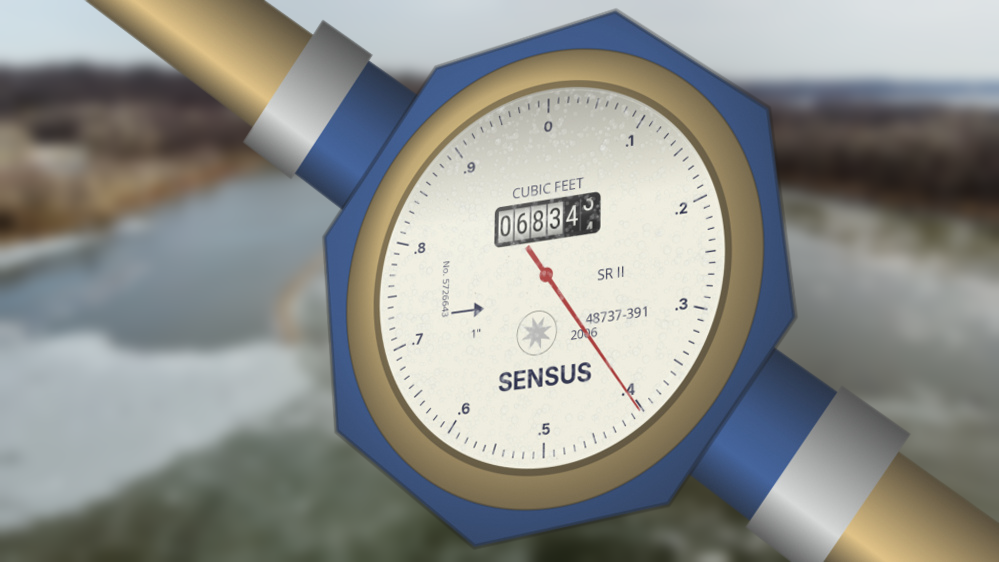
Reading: value=68343.40 unit=ft³
